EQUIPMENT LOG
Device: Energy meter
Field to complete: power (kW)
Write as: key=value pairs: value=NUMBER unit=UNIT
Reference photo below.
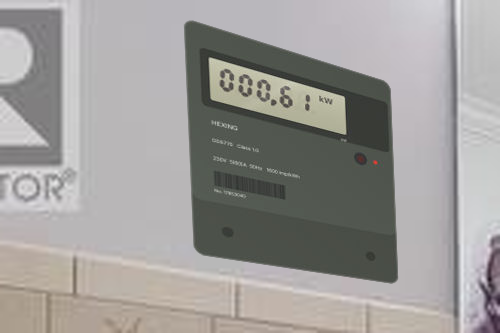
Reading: value=0.61 unit=kW
